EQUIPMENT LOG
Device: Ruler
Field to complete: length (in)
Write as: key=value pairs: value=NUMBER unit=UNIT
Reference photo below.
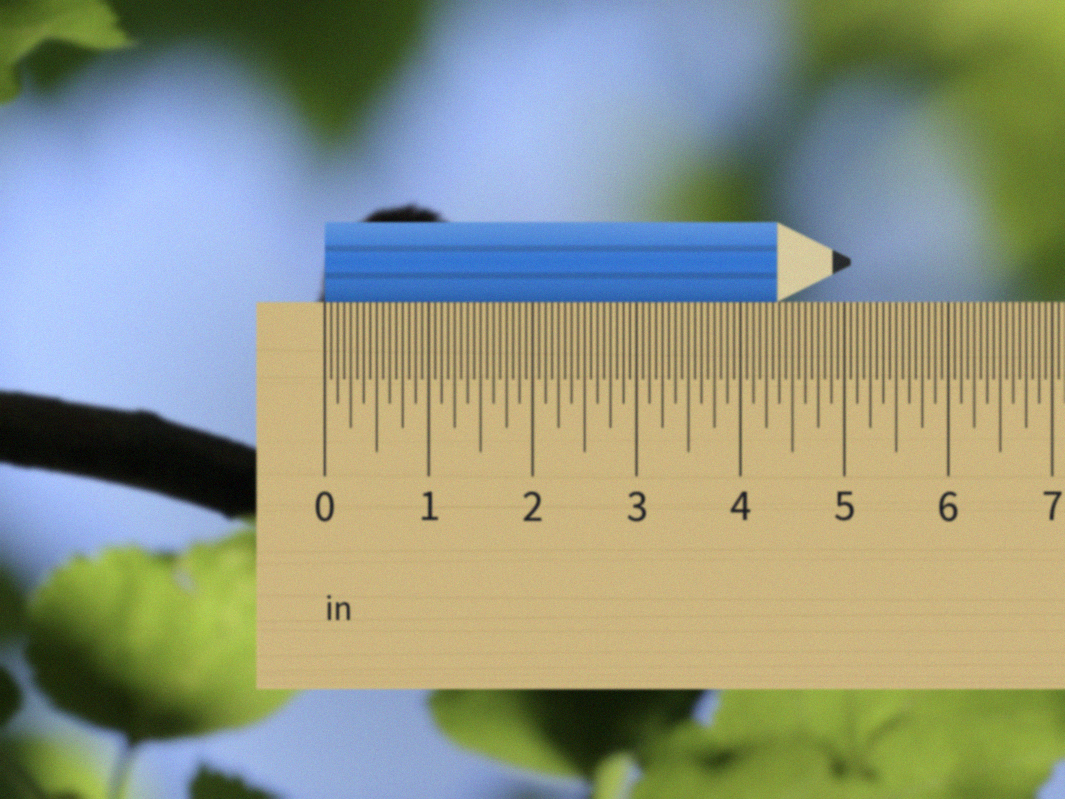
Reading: value=5.0625 unit=in
